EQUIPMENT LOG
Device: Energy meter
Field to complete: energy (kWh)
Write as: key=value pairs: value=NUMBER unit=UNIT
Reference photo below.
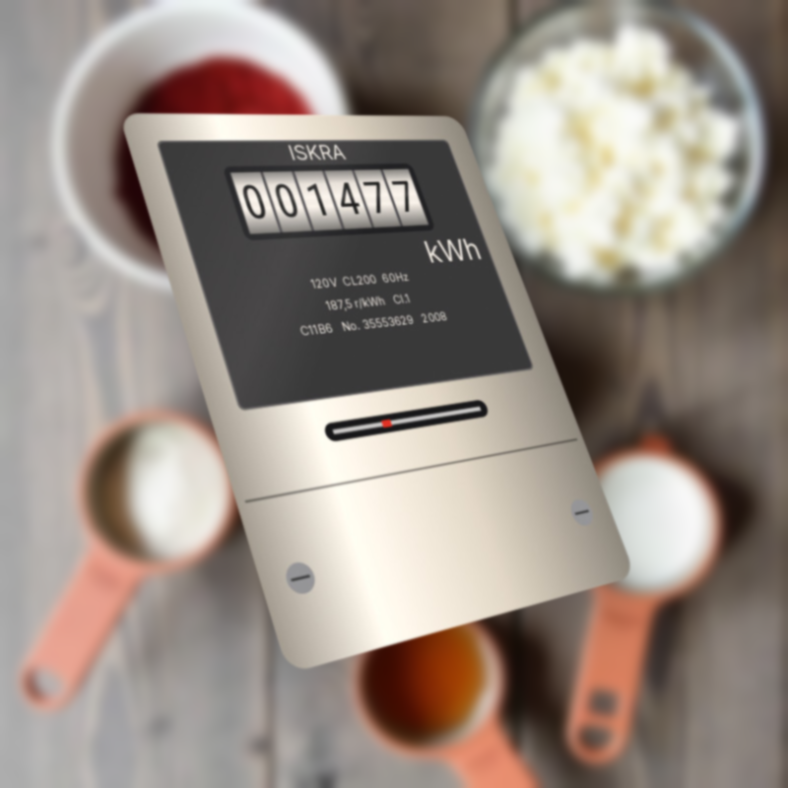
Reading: value=1477 unit=kWh
